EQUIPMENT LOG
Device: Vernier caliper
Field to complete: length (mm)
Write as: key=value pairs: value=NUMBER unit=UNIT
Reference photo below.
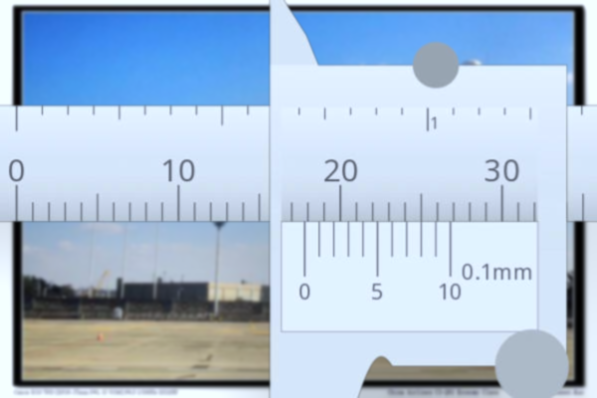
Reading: value=17.8 unit=mm
